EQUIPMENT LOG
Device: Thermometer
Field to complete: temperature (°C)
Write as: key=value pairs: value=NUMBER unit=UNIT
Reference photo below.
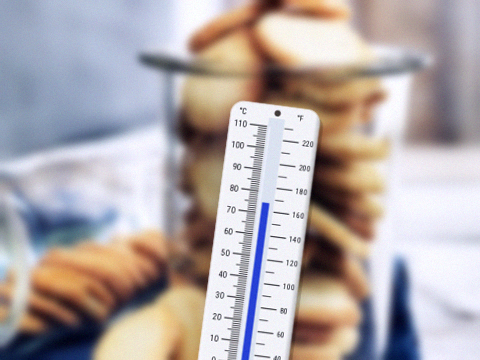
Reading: value=75 unit=°C
